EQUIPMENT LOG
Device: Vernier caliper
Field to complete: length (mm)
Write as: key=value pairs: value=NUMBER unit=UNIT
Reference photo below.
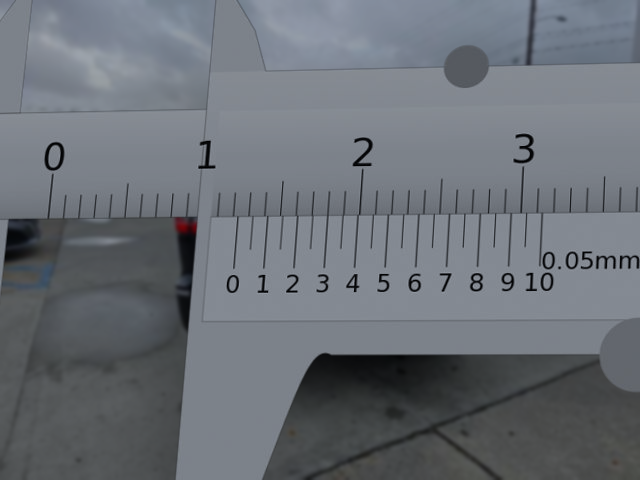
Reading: value=12.3 unit=mm
